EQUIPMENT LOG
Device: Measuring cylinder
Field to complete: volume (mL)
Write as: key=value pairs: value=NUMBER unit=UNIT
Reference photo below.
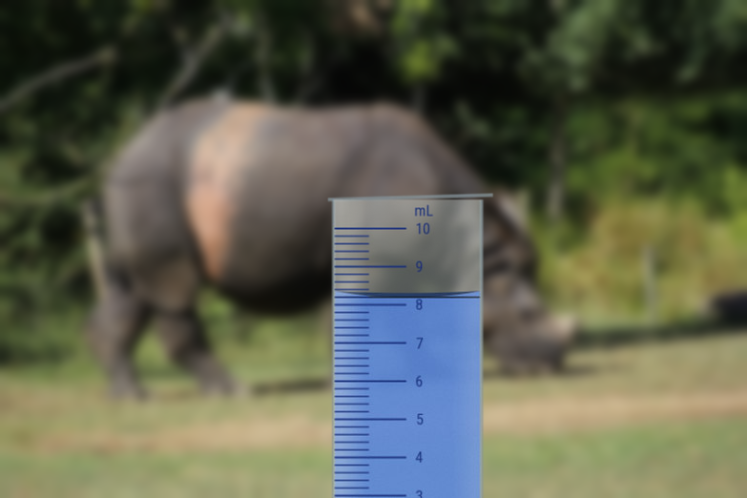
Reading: value=8.2 unit=mL
